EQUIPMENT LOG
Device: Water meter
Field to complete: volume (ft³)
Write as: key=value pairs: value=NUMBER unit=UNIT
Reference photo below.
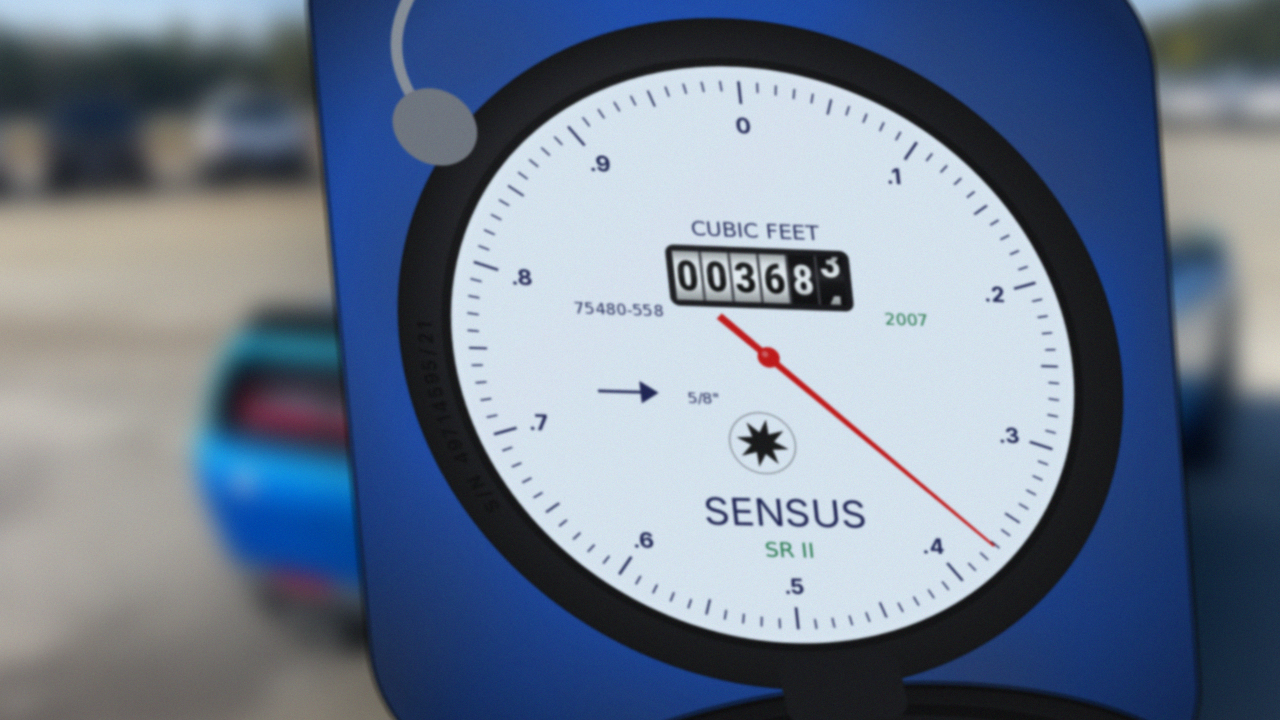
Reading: value=3683.37 unit=ft³
